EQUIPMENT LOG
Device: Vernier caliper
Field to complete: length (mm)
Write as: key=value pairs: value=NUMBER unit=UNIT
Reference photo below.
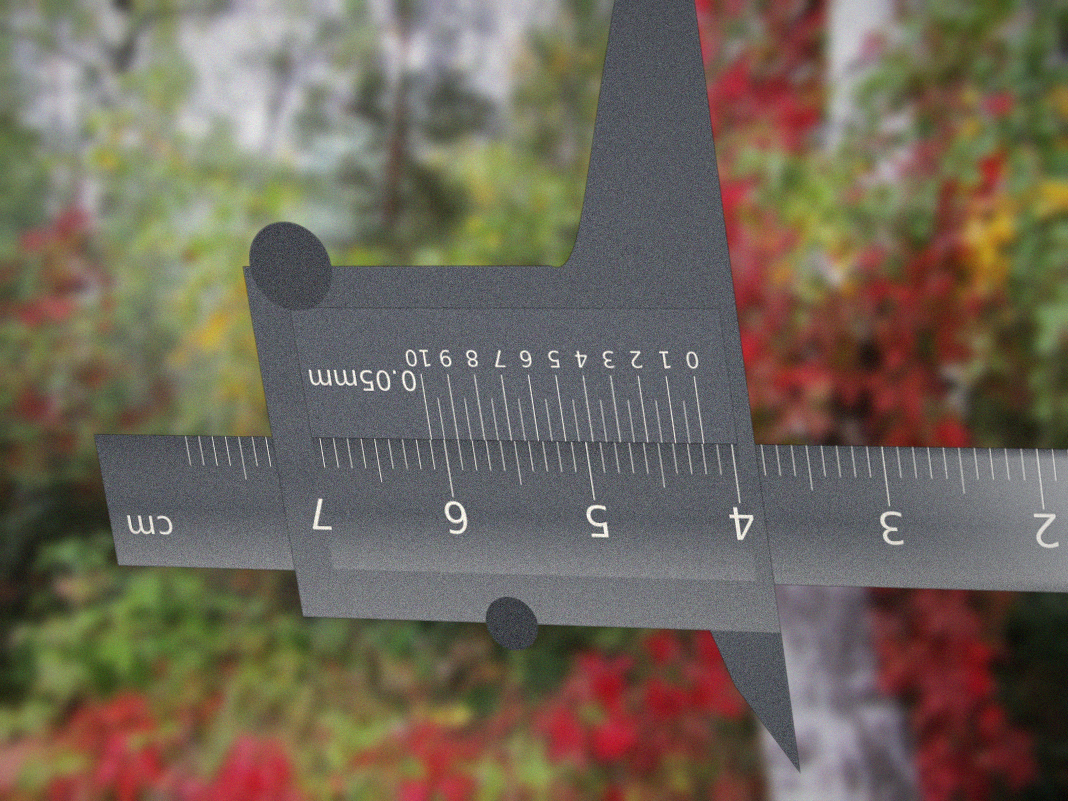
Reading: value=41.9 unit=mm
